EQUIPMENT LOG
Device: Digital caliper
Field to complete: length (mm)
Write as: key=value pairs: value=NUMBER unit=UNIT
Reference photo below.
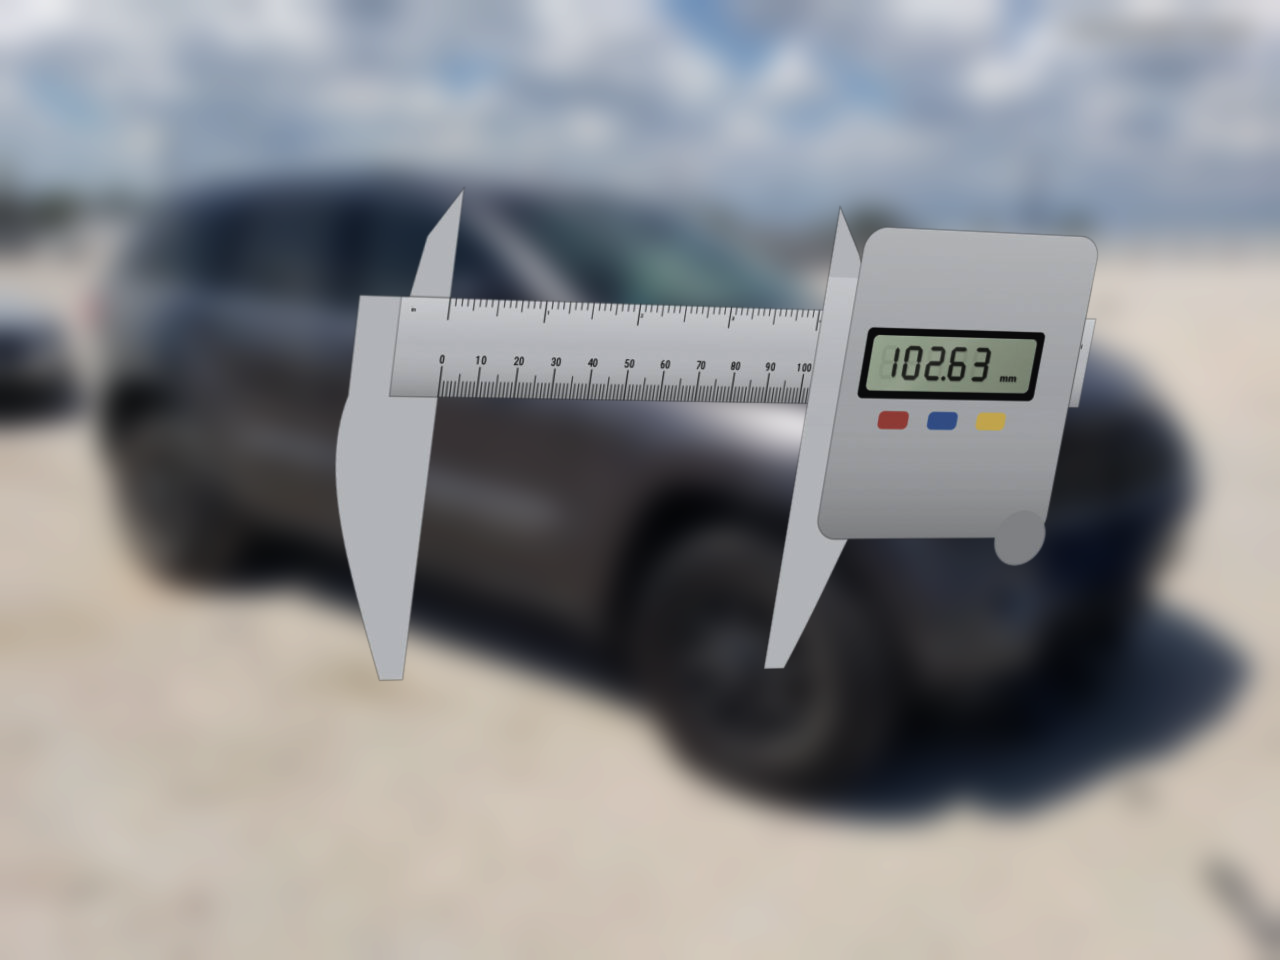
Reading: value=102.63 unit=mm
